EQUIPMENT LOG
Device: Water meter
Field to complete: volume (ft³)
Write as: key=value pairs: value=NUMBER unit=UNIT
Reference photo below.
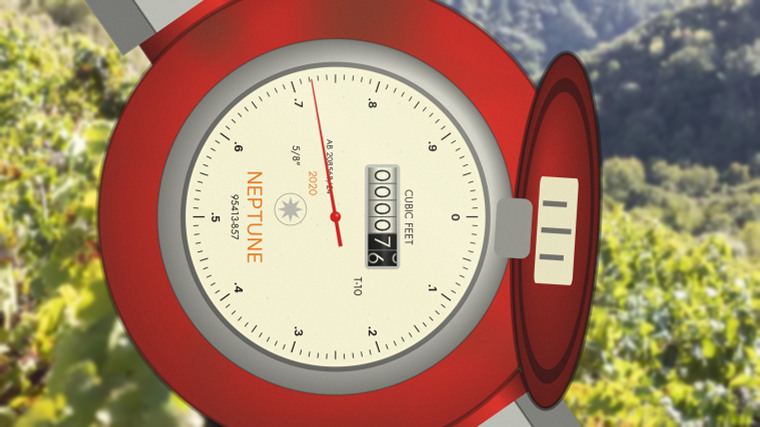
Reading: value=75.72 unit=ft³
